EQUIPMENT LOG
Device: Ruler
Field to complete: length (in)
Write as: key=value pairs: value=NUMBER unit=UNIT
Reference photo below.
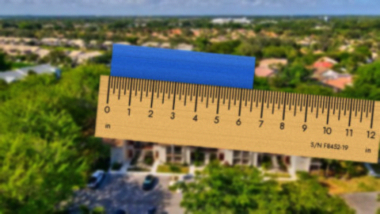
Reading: value=6.5 unit=in
